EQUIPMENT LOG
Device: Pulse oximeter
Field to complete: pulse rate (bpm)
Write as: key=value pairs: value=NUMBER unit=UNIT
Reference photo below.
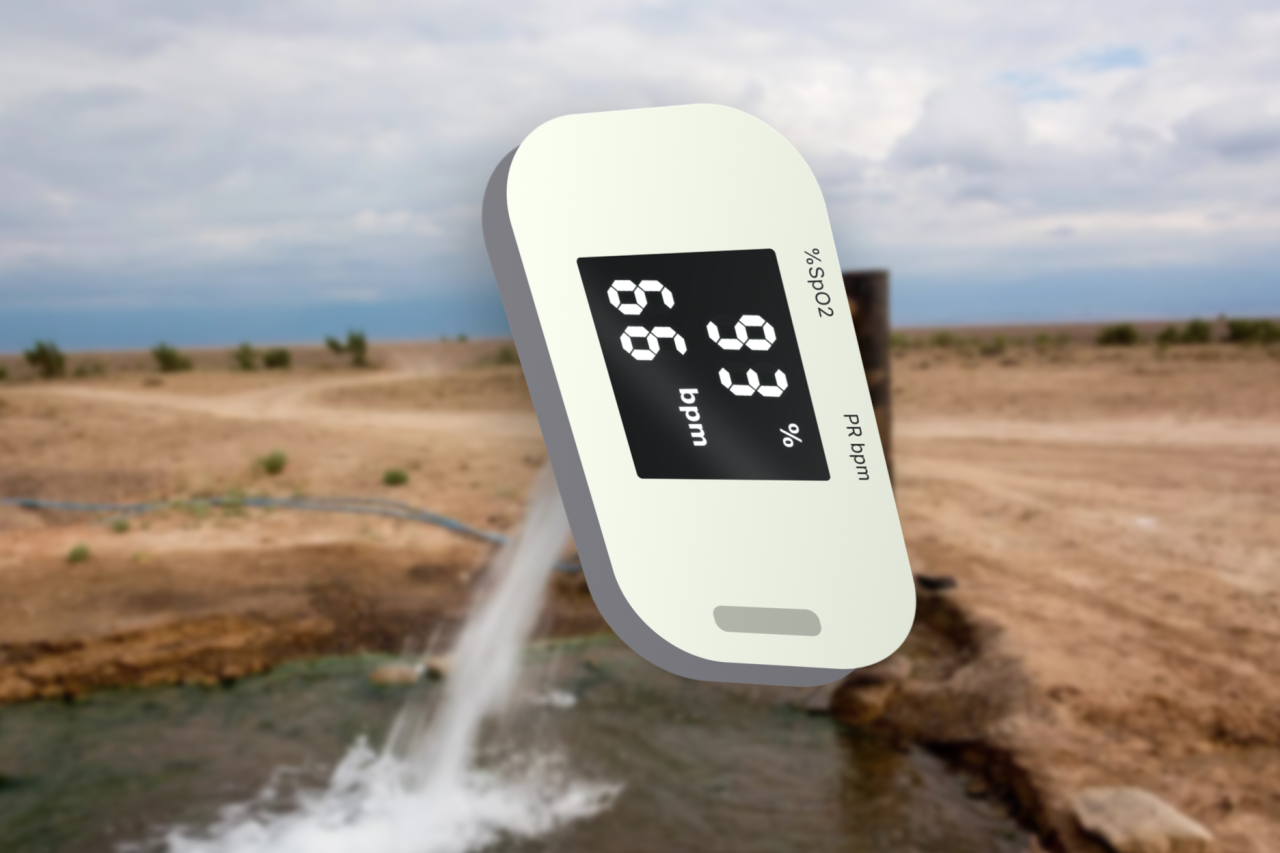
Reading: value=66 unit=bpm
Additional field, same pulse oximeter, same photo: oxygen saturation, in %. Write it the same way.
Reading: value=93 unit=%
